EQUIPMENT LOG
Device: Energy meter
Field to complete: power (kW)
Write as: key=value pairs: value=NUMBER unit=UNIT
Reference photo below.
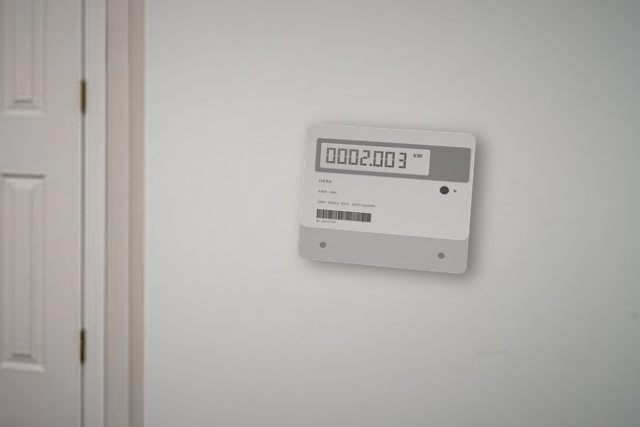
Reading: value=2.003 unit=kW
